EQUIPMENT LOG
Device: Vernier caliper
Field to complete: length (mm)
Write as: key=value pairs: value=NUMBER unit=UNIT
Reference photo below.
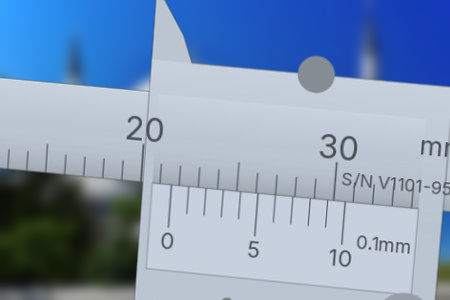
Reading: value=21.6 unit=mm
